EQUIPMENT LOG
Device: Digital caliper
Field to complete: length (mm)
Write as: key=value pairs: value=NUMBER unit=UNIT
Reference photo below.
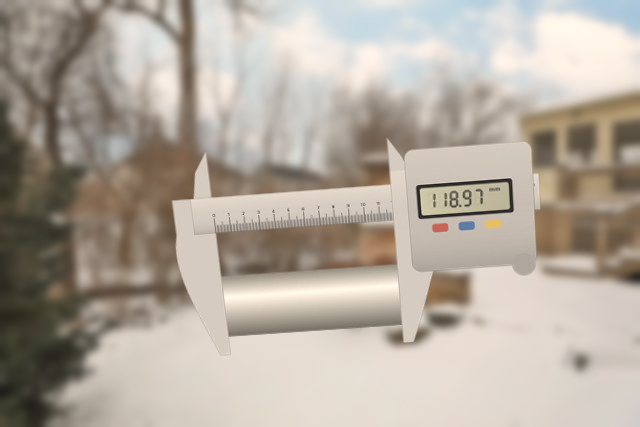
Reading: value=118.97 unit=mm
